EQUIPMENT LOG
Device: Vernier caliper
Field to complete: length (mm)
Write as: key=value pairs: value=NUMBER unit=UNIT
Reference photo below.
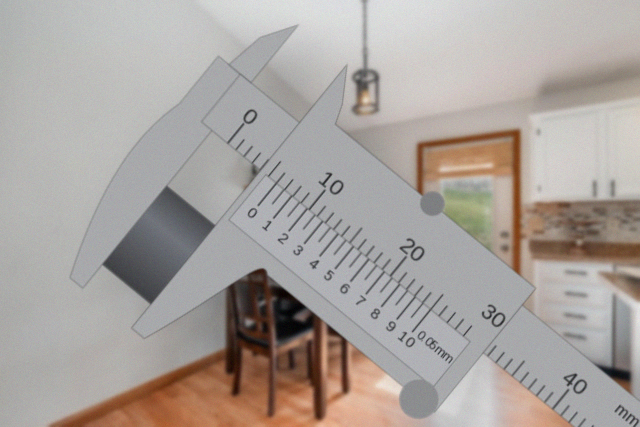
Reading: value=6.0 unit=mm
